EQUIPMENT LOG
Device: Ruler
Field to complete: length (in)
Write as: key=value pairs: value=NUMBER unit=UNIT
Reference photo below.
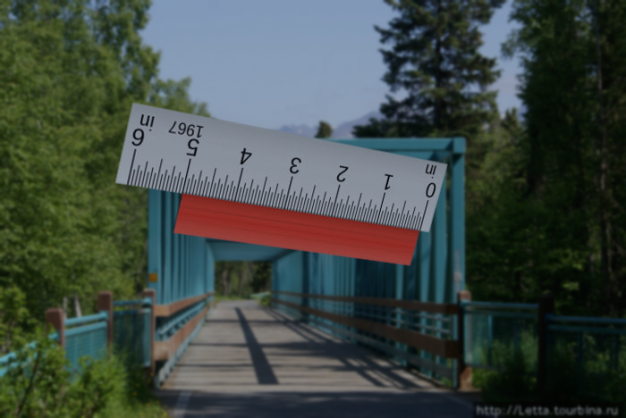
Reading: value=5 unit=in
